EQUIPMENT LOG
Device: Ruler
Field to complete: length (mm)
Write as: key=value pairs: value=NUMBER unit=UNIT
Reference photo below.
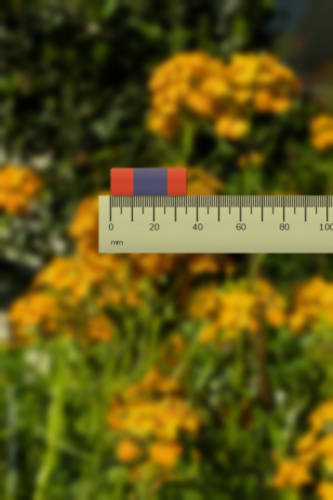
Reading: value=35 unit=mm
